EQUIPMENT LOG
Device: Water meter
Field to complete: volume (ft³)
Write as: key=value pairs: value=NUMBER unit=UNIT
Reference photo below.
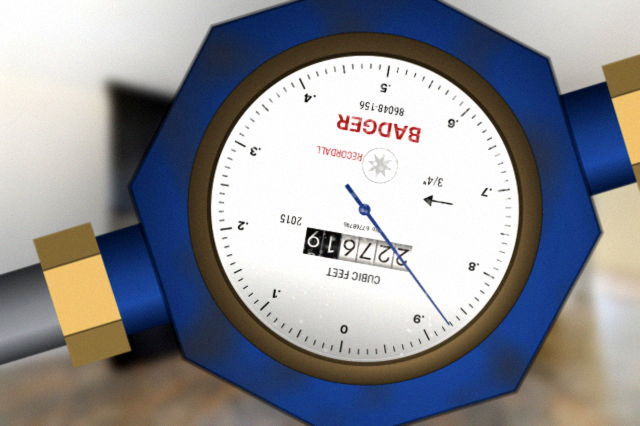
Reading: value=227618.87 unit=ft³
